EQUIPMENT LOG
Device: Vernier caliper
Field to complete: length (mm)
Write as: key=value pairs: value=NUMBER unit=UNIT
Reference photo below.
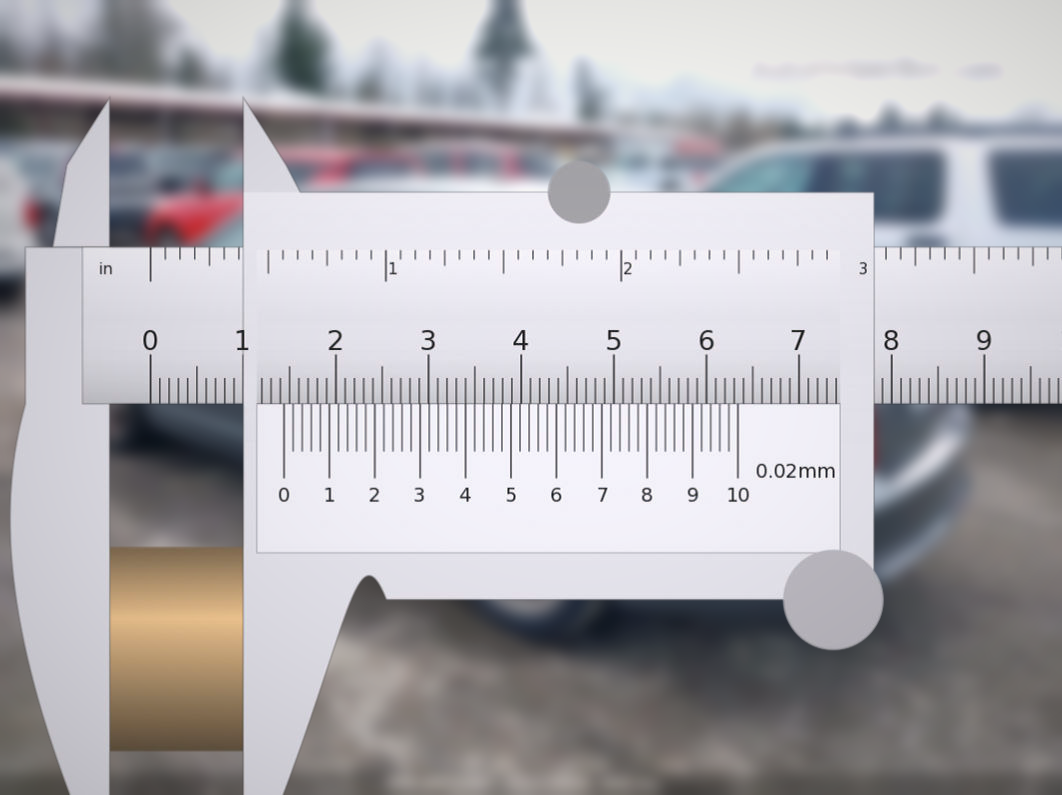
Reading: value=14.4 unit=mm
